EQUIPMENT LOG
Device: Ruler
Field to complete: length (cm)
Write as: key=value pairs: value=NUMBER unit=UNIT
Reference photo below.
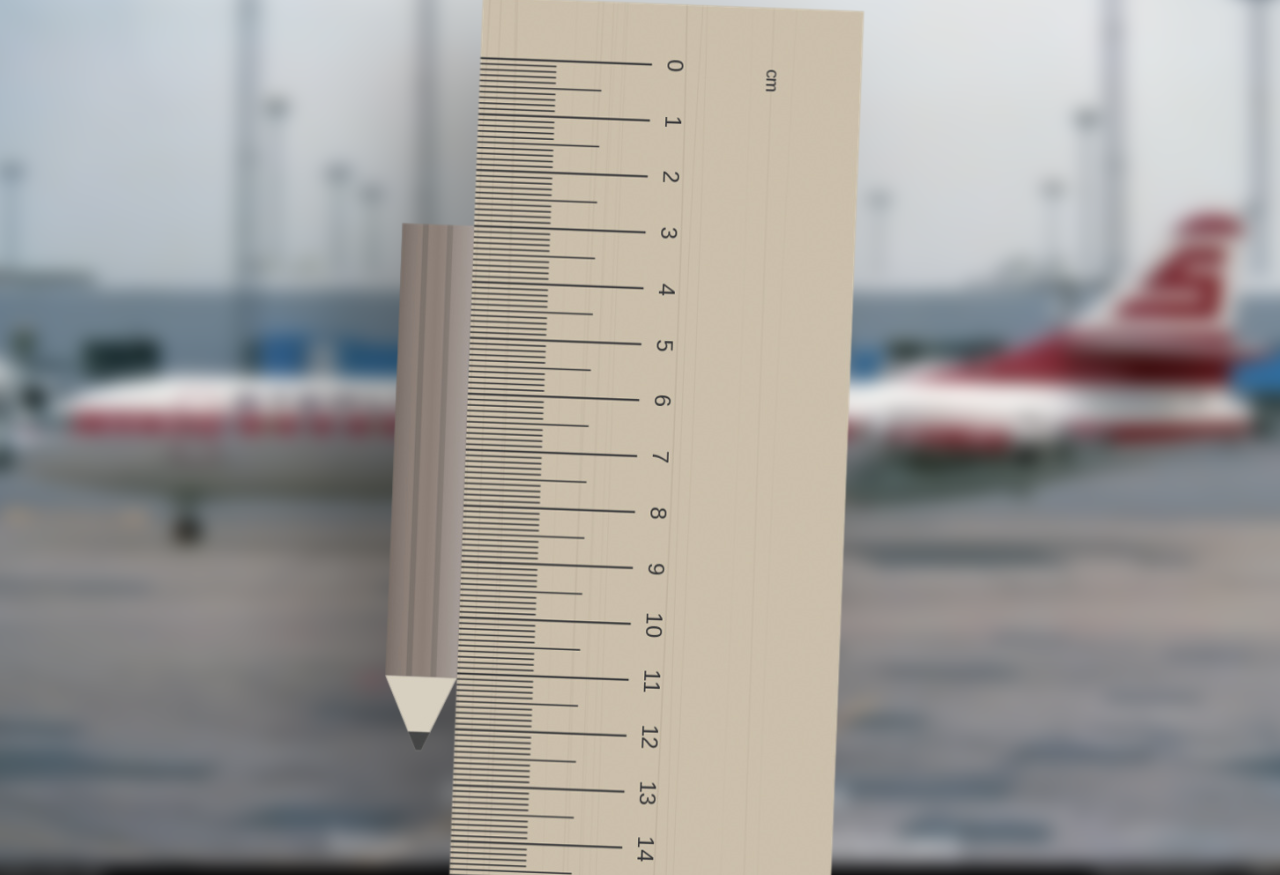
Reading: value=9.4 unit=cm
